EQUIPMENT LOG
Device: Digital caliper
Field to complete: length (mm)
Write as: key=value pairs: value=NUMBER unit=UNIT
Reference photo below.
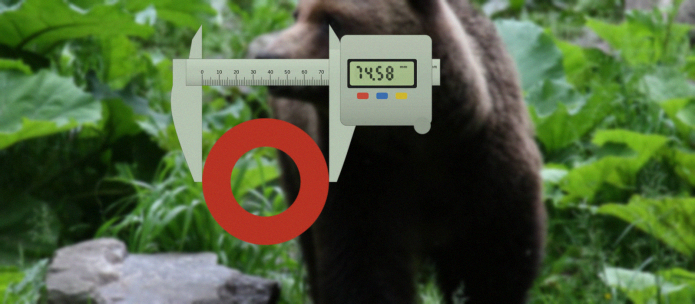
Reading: value=74.58 unit=mm
